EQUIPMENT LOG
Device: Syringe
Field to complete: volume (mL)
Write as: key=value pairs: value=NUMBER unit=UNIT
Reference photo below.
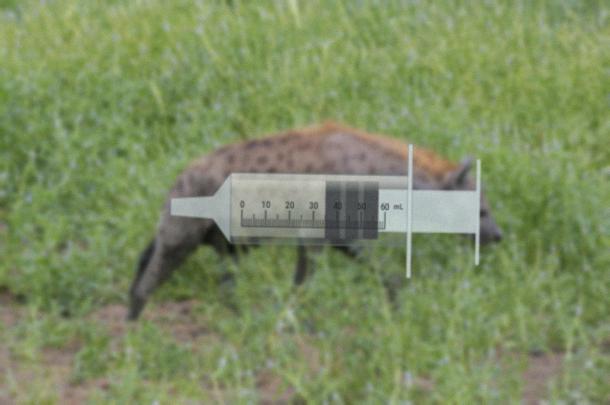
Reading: value=35 unit=mL
